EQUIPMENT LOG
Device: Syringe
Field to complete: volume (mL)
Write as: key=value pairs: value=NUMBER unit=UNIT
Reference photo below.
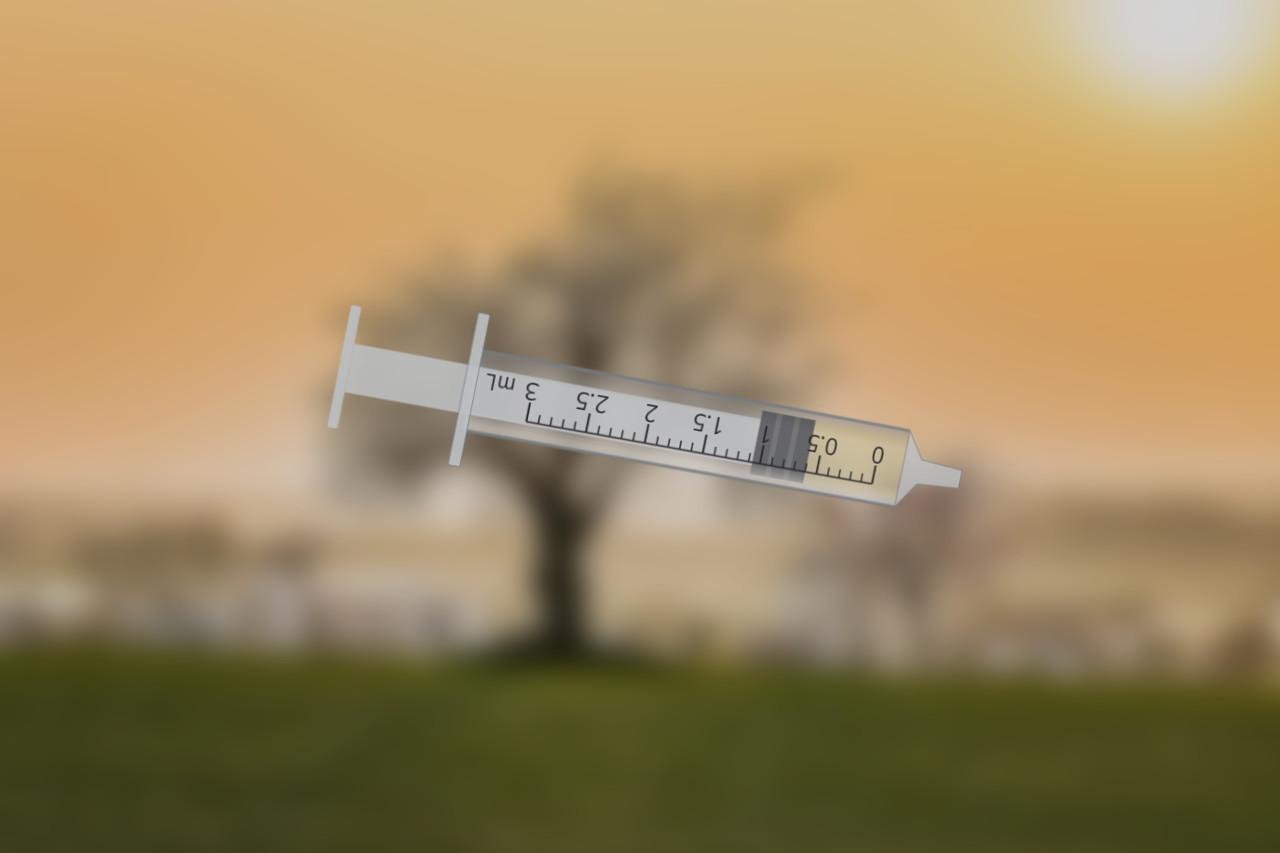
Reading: value=0.6 unit=mL
